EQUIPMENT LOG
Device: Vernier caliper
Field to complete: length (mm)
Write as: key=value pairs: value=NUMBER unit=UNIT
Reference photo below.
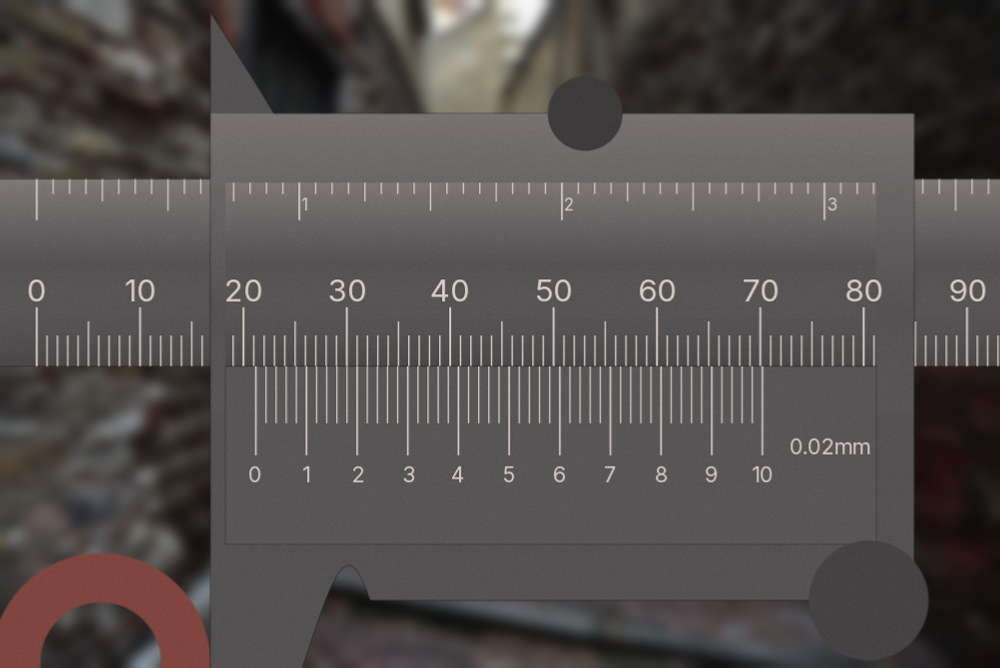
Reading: value=21.2 unit=mm
